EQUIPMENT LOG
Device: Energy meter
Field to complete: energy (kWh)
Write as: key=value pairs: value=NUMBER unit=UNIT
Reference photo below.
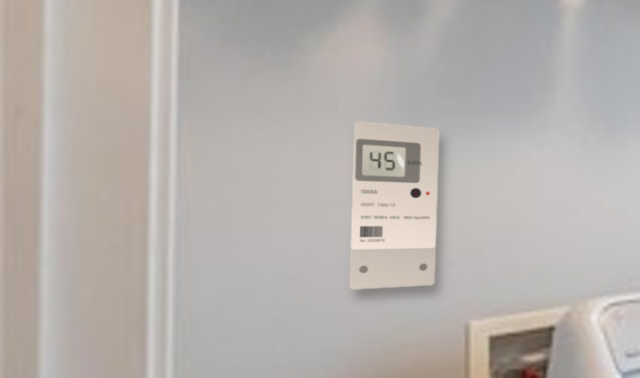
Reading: value=45 unit=kWh
